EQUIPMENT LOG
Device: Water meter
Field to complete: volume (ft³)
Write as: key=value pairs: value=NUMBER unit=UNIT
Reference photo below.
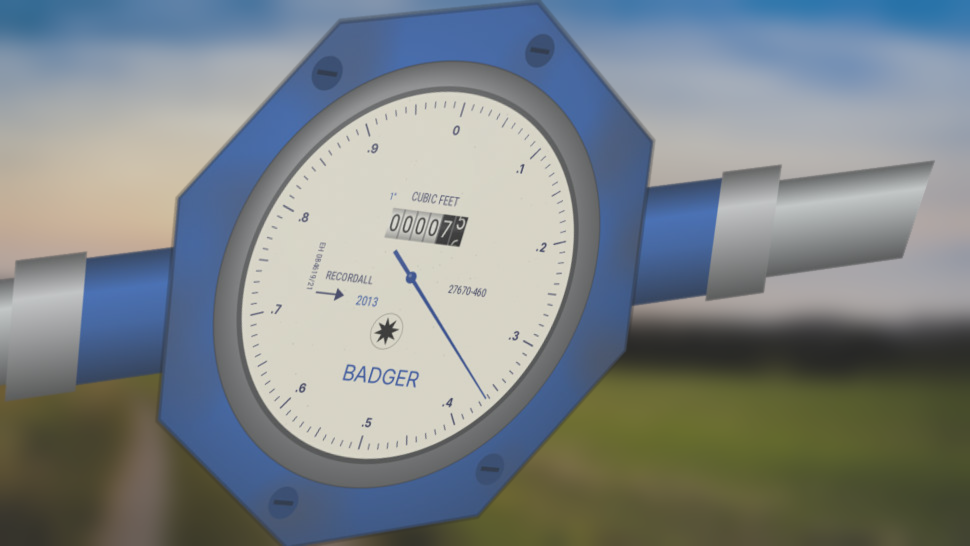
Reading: value=75.36 unit=ft³
